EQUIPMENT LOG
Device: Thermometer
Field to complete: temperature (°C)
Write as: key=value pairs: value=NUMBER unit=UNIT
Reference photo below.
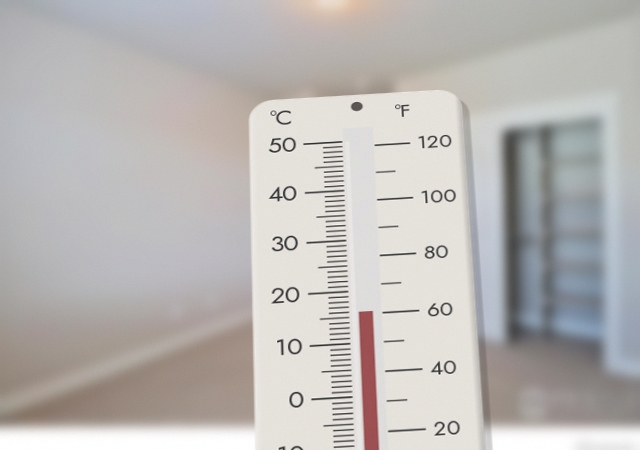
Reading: value=16 unit=°C
